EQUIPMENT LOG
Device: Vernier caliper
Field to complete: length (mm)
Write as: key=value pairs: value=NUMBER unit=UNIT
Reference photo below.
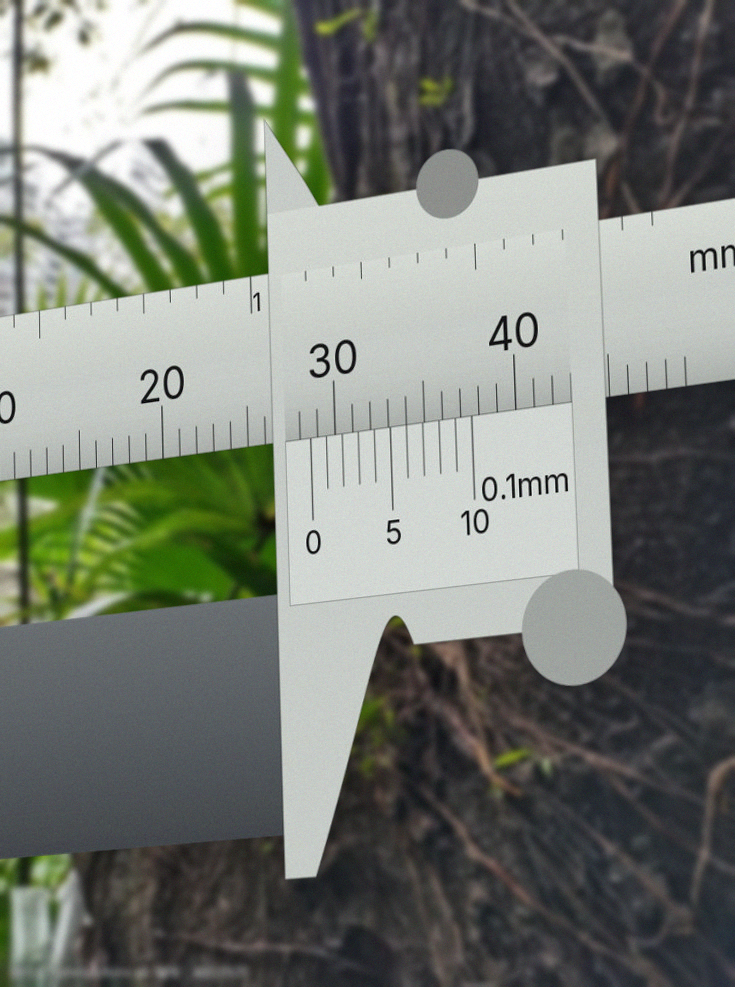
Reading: value=28.6 unit=mm
